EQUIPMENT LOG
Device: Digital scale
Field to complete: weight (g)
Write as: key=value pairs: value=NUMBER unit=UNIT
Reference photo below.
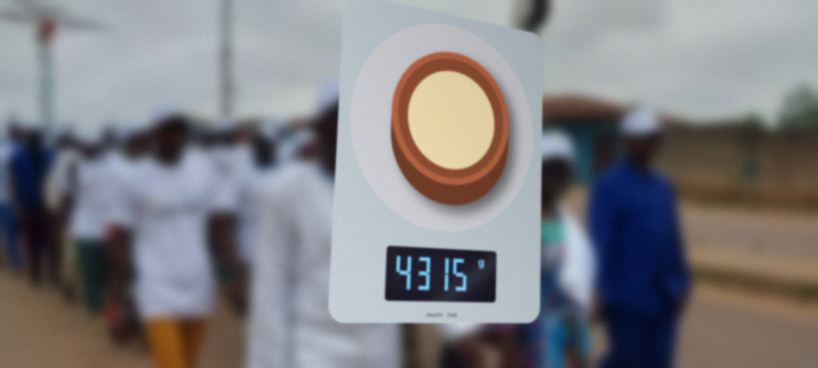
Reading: value=4315 unit=g
